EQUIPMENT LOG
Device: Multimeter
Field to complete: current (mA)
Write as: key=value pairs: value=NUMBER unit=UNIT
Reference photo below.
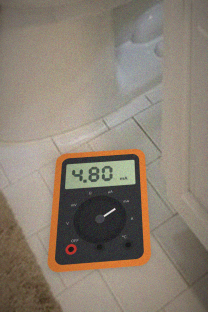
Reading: value=4.80 unit=mA
